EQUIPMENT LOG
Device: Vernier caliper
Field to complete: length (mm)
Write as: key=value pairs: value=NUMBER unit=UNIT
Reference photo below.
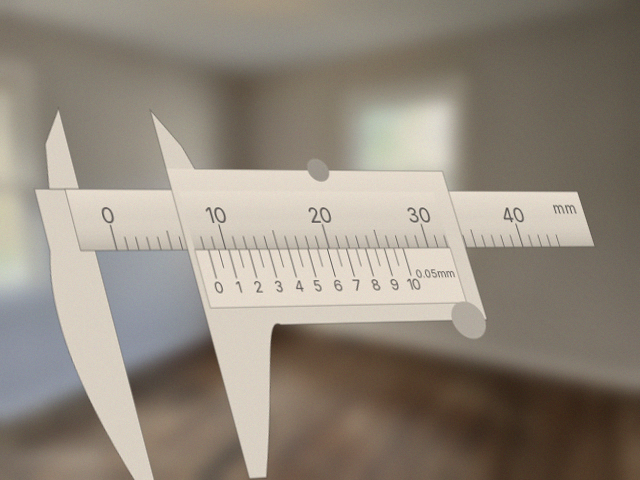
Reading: value=8.4 unit=mm
